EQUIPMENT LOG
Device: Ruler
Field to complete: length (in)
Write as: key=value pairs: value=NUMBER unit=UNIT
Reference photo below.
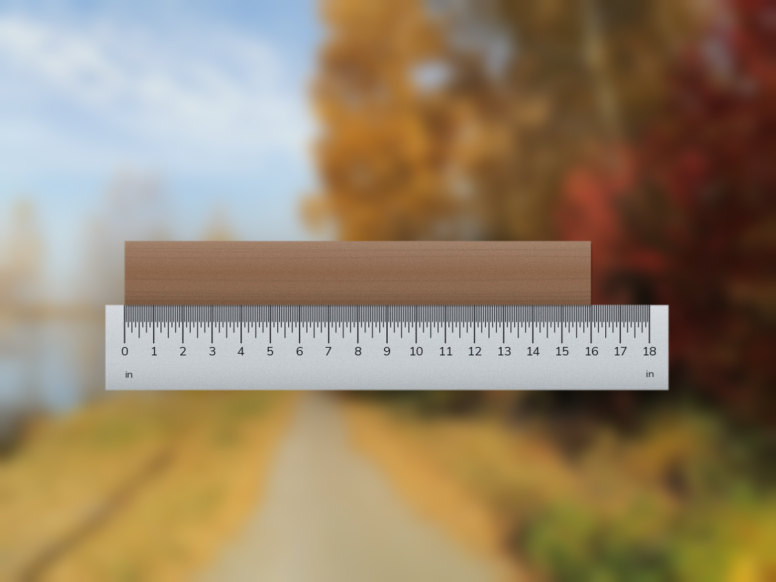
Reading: value=16 unit=in
